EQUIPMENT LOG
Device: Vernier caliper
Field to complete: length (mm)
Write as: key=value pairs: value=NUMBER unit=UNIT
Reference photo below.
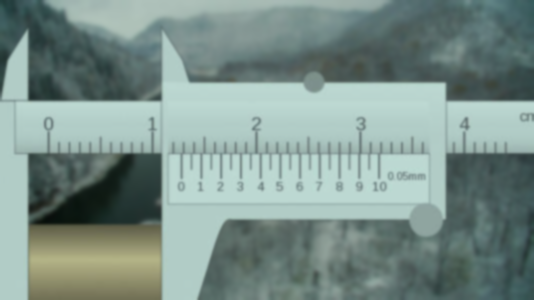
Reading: value=12.8 unit=mm
